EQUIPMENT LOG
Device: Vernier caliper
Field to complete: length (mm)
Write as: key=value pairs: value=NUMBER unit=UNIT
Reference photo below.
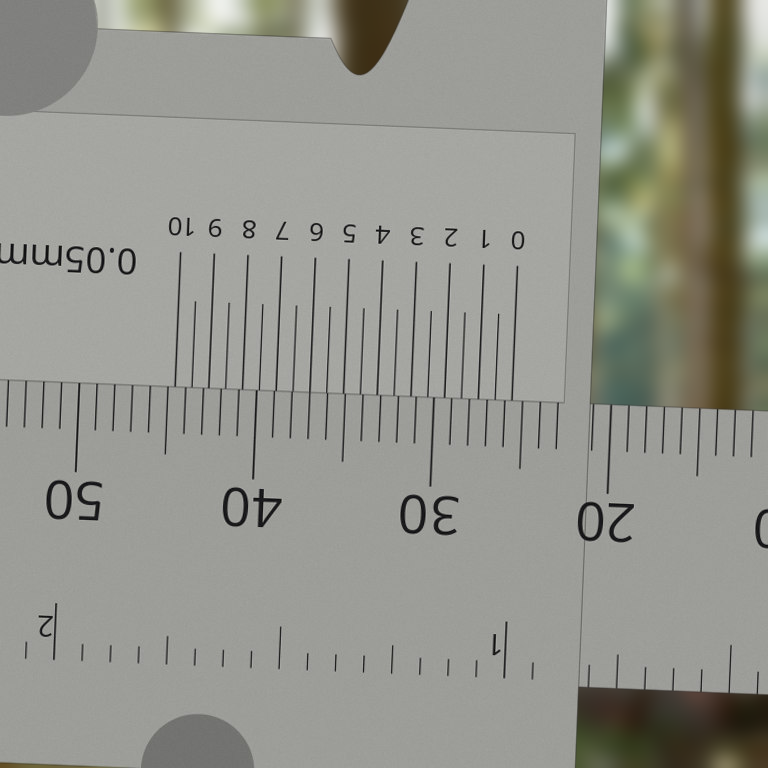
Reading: value=25.6 unit=mm
